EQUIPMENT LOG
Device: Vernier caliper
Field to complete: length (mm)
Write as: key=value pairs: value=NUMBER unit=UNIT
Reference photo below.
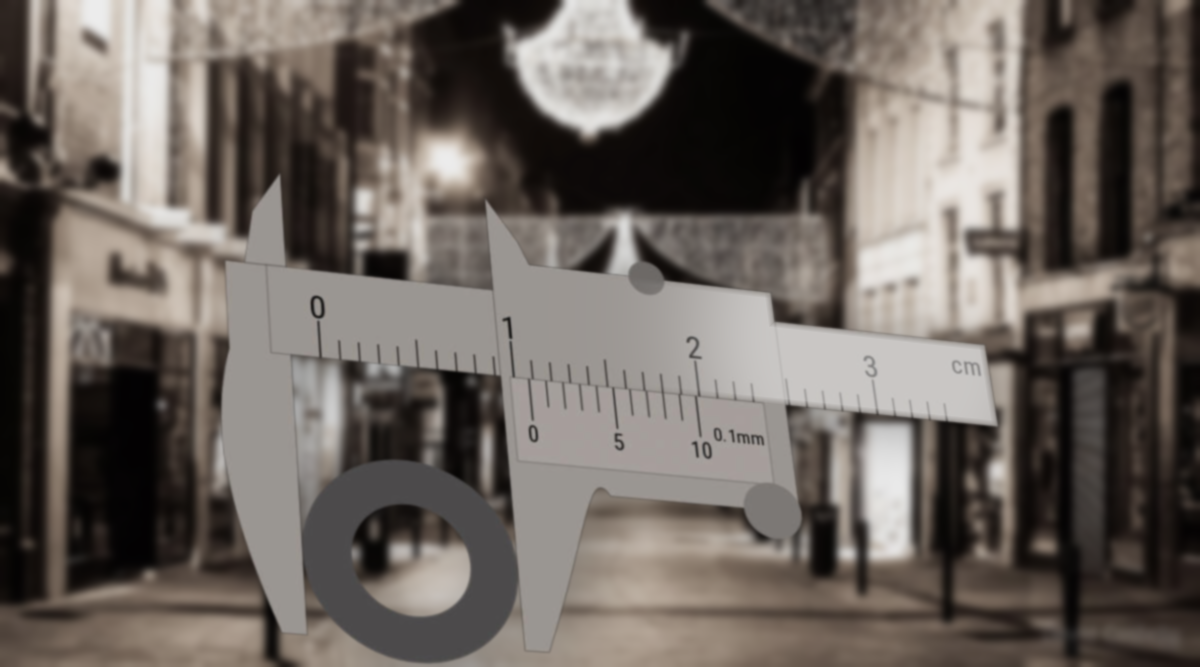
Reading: value=10.8 unit=mm
